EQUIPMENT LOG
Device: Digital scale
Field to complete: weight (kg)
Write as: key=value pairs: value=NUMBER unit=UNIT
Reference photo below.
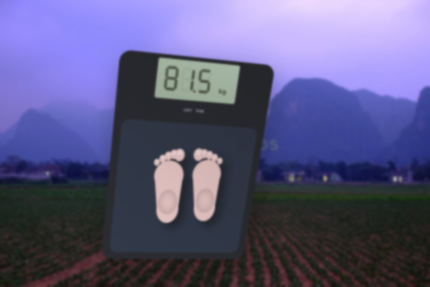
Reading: value=81.5 unit=kg
